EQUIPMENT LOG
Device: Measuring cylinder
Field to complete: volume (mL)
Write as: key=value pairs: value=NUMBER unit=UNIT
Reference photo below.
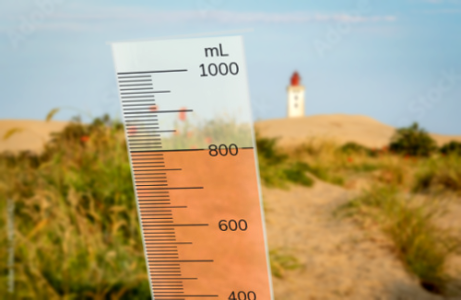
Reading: value=800 unit=mL
